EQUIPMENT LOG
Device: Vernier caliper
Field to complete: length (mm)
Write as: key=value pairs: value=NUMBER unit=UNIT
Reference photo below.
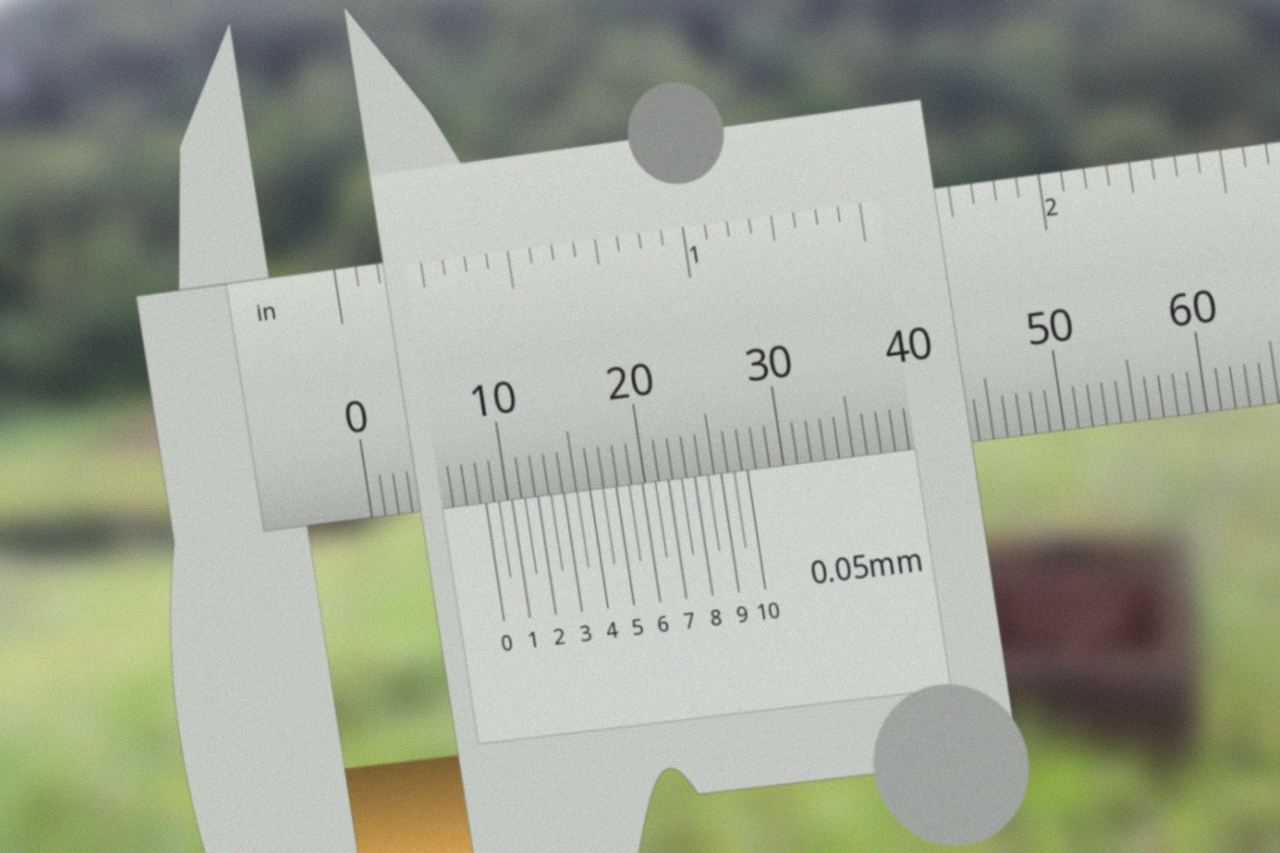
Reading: value=8.4 unit=mm
